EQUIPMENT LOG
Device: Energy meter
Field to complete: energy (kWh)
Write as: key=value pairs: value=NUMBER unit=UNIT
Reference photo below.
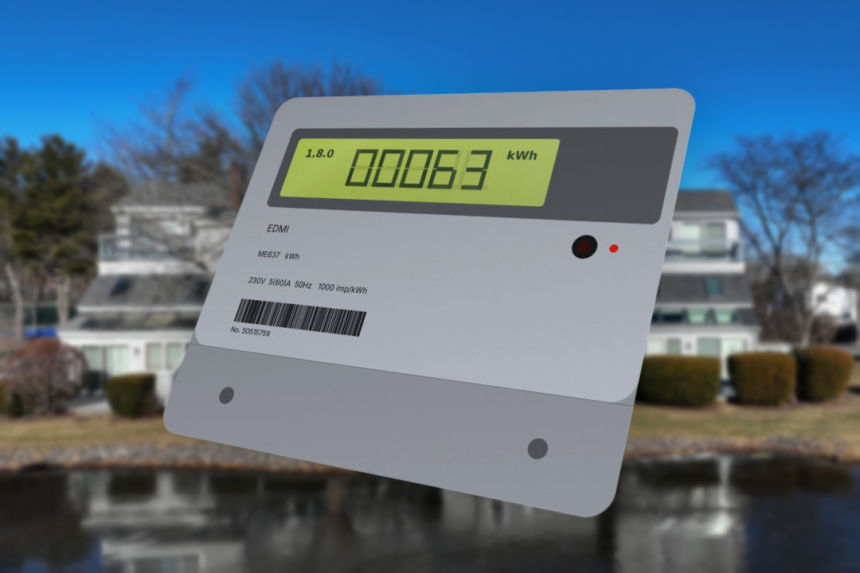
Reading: value=63 unit=kWh
